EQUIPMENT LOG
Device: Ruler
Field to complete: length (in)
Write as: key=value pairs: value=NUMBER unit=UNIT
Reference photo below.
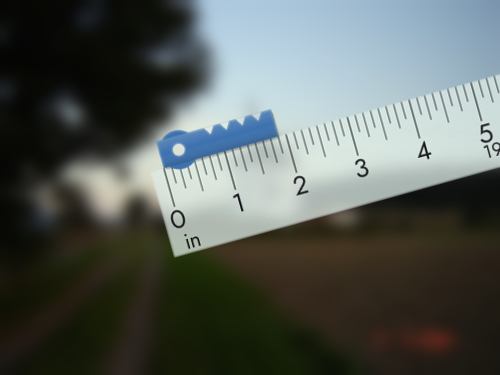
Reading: value=1.875 unit=in
